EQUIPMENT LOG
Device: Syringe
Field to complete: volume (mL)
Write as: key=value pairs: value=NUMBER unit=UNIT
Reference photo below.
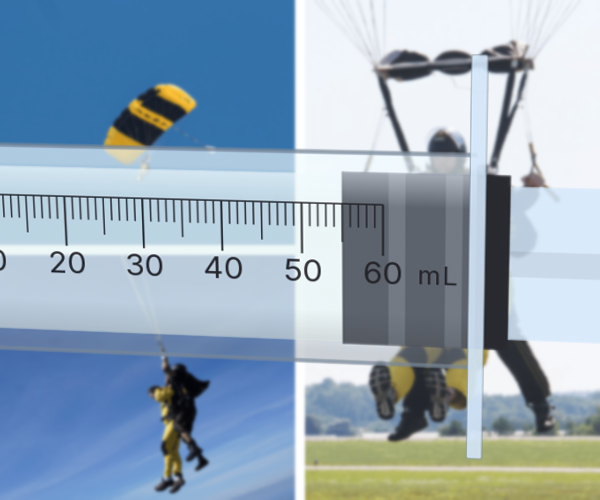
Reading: value=55 unit=mL
